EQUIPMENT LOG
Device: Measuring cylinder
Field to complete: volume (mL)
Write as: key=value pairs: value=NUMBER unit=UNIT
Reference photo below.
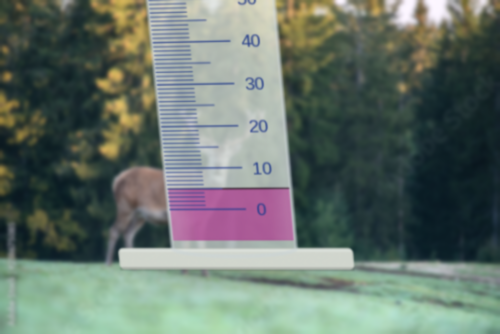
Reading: value=5 unit=mL
